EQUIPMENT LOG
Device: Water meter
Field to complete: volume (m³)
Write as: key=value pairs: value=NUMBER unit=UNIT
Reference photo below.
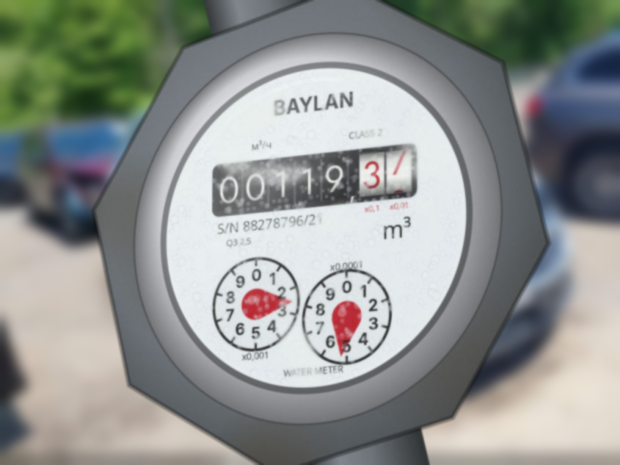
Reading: value=119.3725 unit=m³
